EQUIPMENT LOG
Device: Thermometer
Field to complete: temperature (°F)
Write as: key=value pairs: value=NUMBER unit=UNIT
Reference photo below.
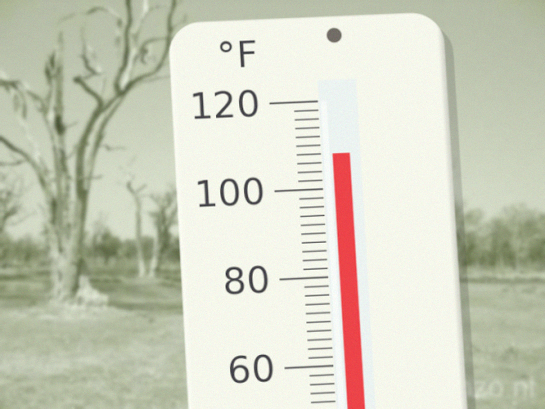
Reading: value=108 unit=°F
